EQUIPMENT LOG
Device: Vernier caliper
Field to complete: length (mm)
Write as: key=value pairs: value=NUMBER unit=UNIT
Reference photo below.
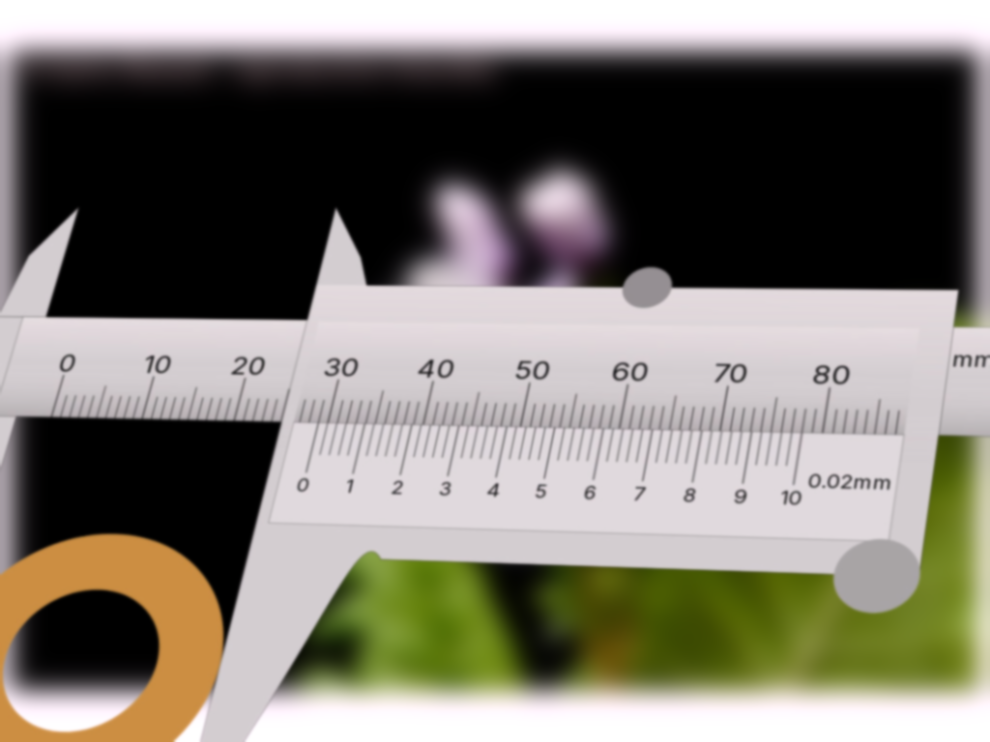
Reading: value=29.0 unit=mm
